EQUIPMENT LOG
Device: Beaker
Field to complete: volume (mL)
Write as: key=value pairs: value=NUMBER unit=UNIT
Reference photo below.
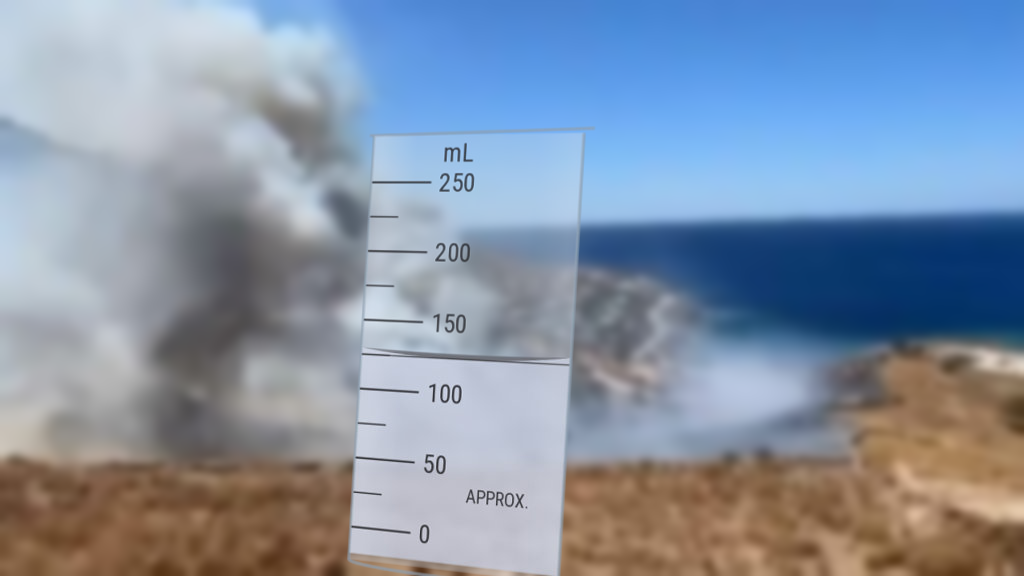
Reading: value=125 unit=mL
